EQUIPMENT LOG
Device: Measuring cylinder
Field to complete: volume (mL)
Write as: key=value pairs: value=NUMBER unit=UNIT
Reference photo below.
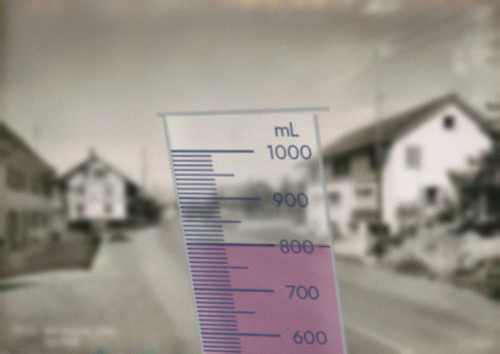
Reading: value=800 unit=mL
